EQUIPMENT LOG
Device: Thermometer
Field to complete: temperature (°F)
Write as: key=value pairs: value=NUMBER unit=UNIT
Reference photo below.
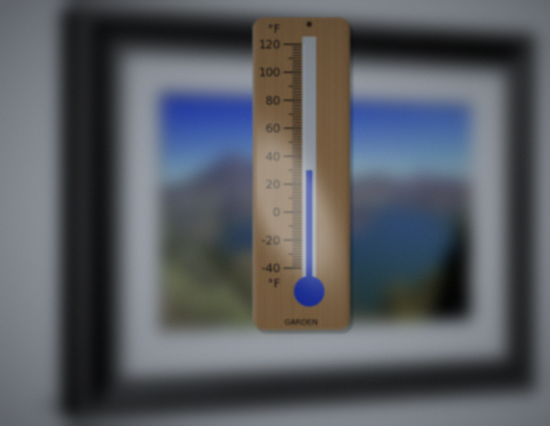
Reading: value=30 unit=°F
